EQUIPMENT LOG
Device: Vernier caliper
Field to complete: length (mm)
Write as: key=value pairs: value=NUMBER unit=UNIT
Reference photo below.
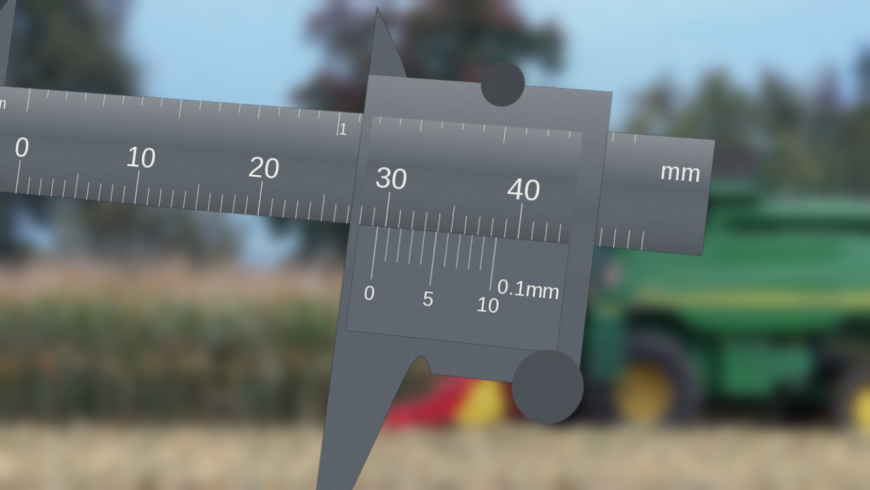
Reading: value=29.4 unit=mm
